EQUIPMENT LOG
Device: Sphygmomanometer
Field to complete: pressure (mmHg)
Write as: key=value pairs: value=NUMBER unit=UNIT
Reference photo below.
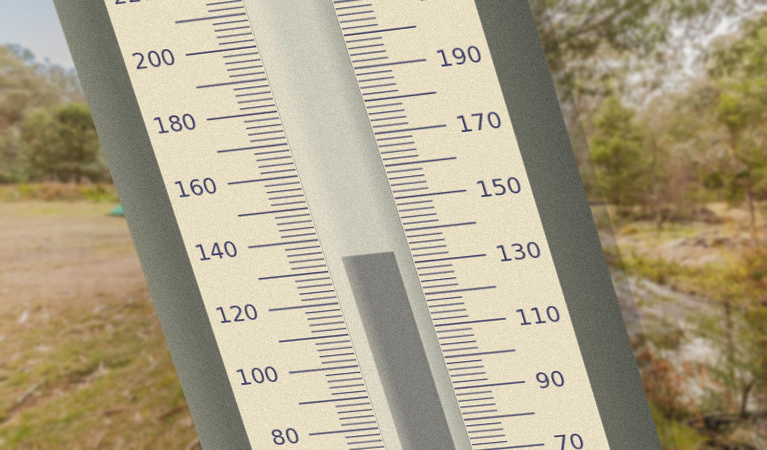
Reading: value=134 unit=mmHg
